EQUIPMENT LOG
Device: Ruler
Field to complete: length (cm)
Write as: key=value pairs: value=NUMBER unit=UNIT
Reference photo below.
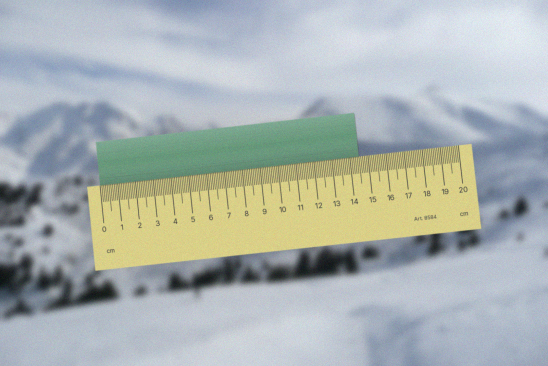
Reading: value=14.5 unit=cm
